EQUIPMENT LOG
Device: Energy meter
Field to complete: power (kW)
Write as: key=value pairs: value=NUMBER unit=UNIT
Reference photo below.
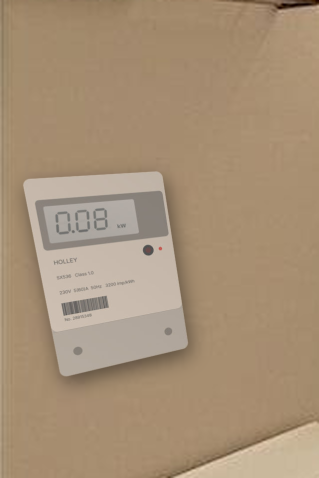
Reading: value=0.08 unit=kW
